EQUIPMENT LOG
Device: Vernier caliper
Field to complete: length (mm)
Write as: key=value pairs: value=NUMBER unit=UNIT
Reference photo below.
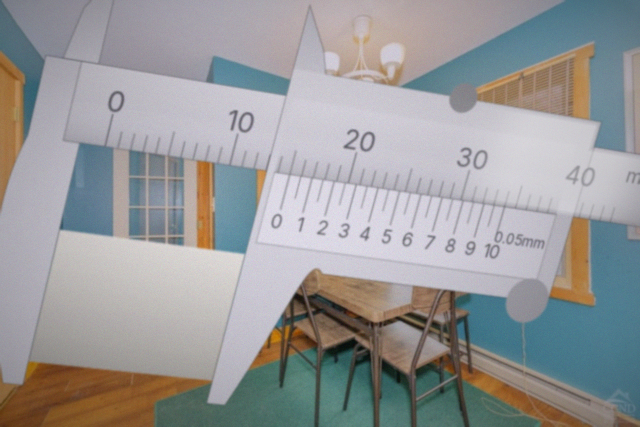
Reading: value=15.0 unit=mm
